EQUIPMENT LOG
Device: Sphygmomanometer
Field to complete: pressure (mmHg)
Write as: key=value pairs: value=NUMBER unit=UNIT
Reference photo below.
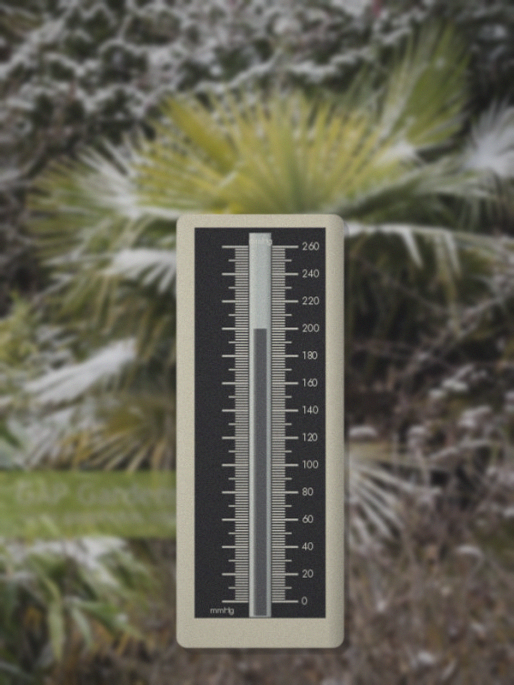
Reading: value=200 unit=mmHg
